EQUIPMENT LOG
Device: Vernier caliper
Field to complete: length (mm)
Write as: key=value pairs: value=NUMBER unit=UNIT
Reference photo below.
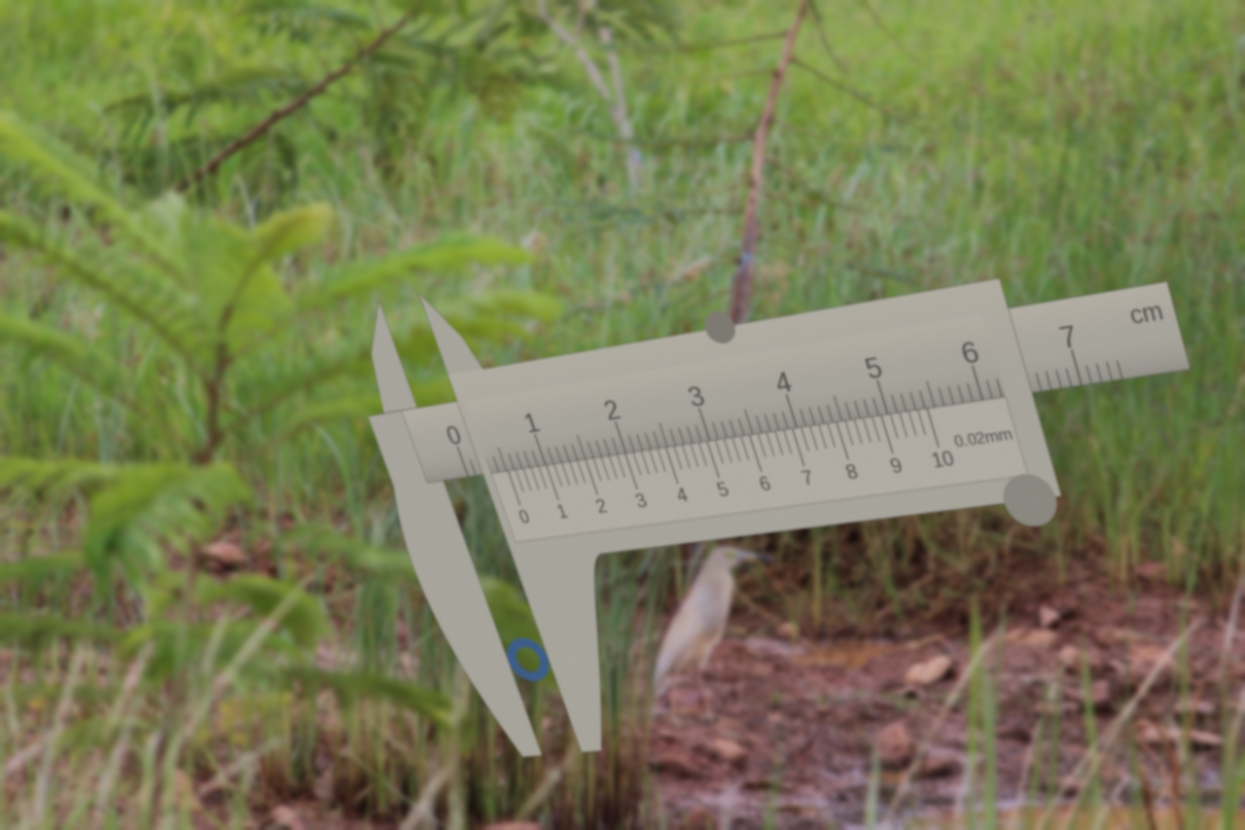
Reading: value=5.2 unit=mm
